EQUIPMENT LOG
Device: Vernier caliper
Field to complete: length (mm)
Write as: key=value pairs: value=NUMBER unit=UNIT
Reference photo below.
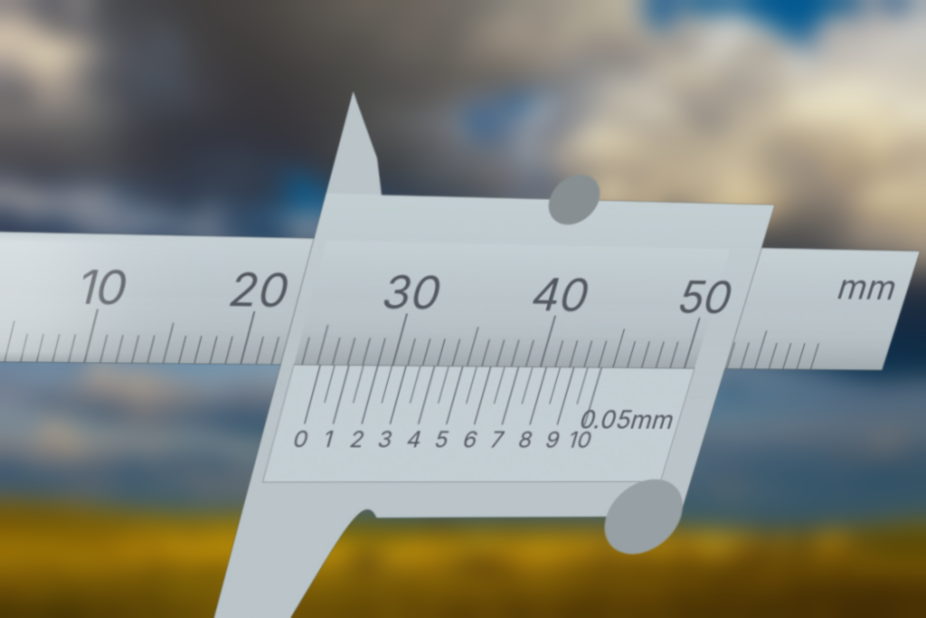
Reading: value=25.2 unit=mm
